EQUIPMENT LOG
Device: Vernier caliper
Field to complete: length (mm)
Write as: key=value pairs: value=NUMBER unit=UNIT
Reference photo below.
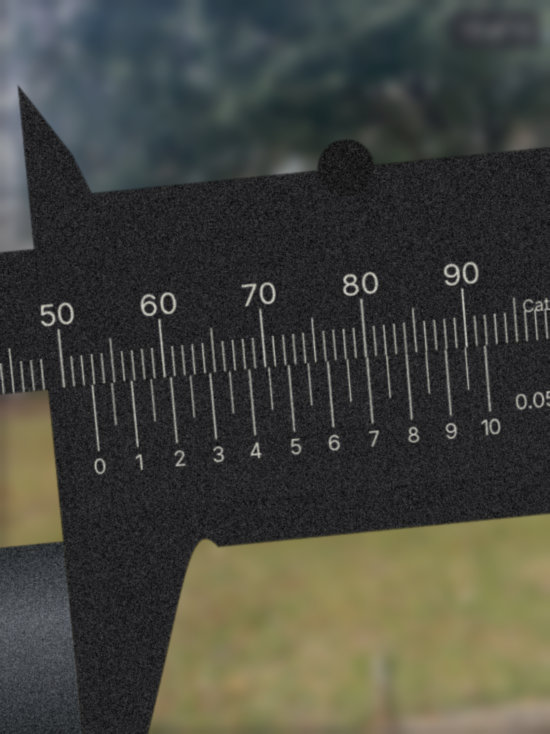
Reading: value=52.8 unit=mm
